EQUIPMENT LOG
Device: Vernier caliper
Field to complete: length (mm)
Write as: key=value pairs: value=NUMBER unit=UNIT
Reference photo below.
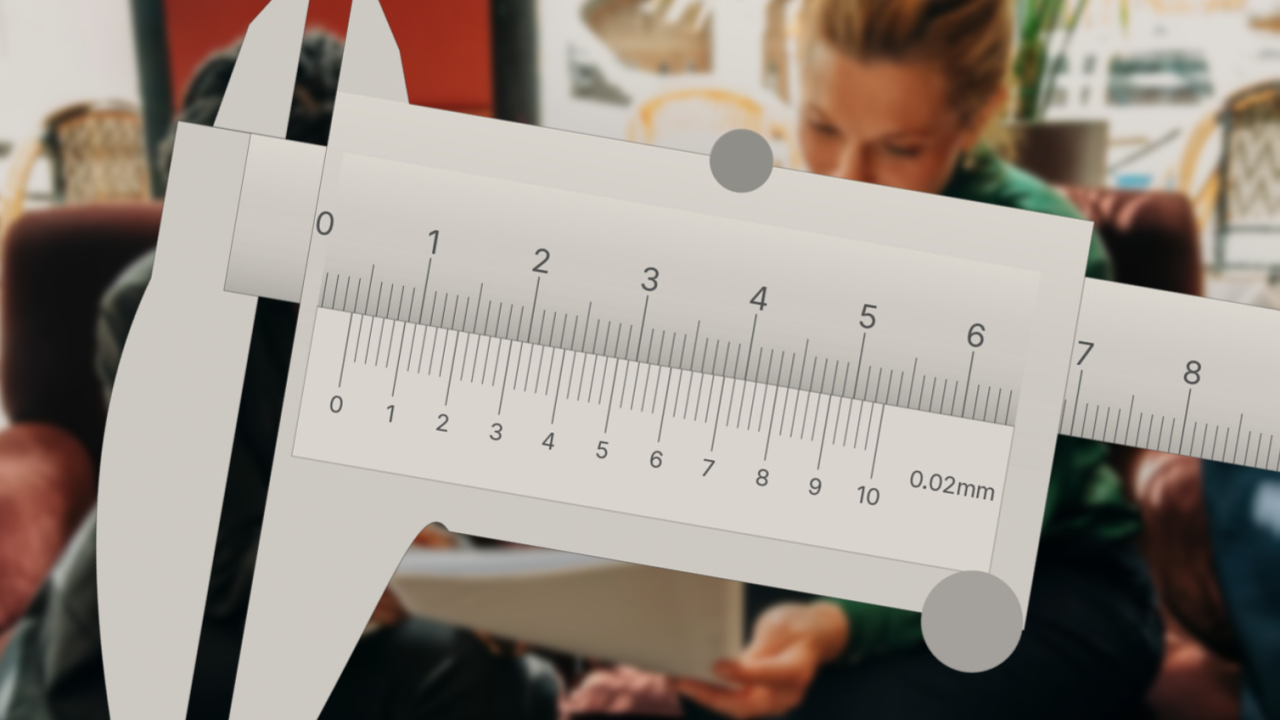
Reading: value=3.8 unit=mm
